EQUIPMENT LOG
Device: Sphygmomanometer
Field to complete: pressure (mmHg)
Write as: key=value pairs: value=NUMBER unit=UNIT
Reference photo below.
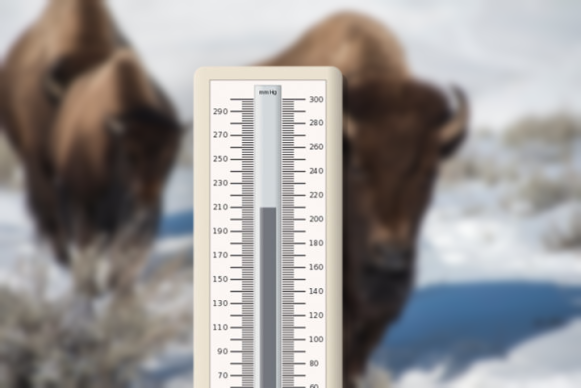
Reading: value=210 unit=mmHg
